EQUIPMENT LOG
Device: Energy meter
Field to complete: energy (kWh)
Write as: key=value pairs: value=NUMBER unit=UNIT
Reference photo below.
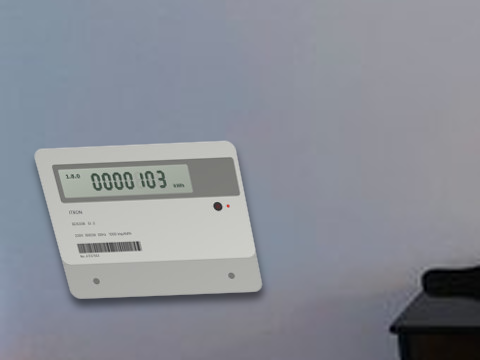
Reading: value=103 unit=kWh
